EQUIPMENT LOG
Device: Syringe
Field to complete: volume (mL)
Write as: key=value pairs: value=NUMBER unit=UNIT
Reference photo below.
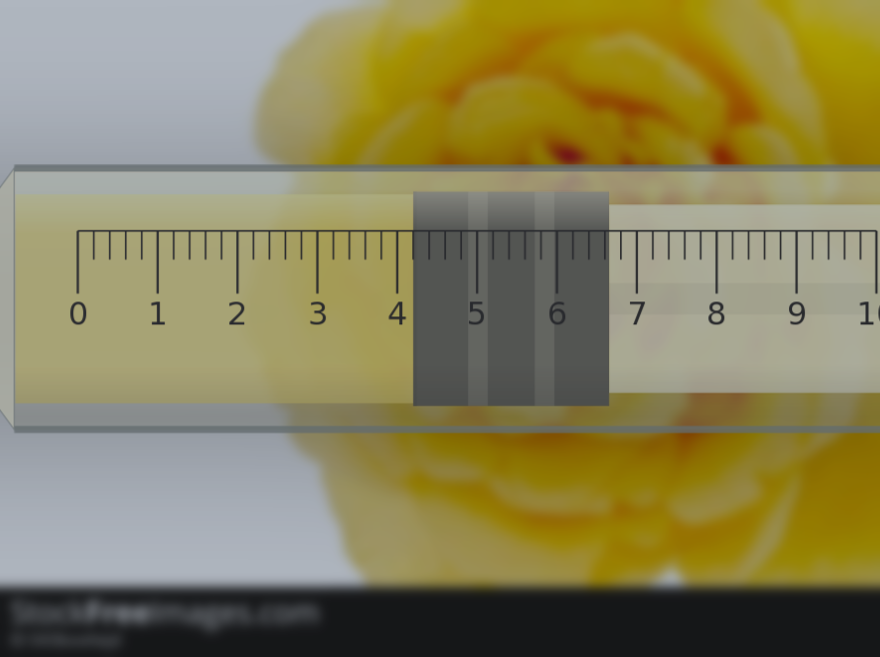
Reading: value=4.2 unit=mL
